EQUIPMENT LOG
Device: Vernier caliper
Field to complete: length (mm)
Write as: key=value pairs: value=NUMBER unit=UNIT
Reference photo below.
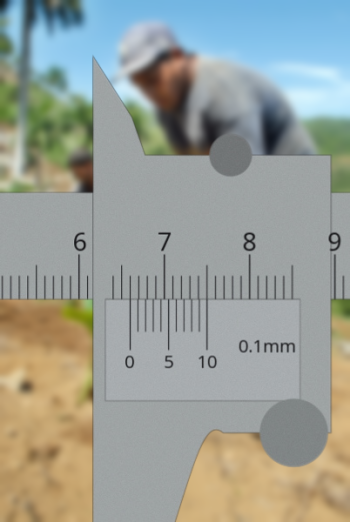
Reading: value=66.0 unit=mm
